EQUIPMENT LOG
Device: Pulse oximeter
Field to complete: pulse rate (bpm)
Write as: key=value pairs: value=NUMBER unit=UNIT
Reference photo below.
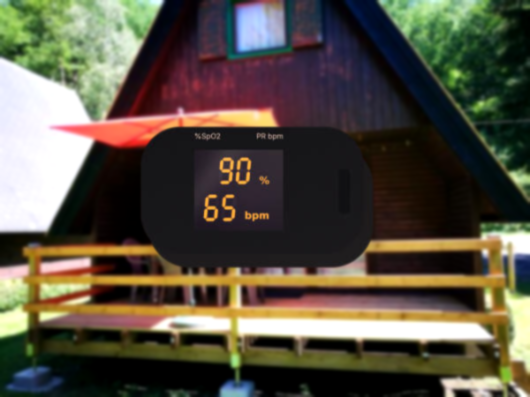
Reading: value=65 unit=bpm
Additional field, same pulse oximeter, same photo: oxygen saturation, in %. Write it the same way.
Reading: value=90 unit=%
